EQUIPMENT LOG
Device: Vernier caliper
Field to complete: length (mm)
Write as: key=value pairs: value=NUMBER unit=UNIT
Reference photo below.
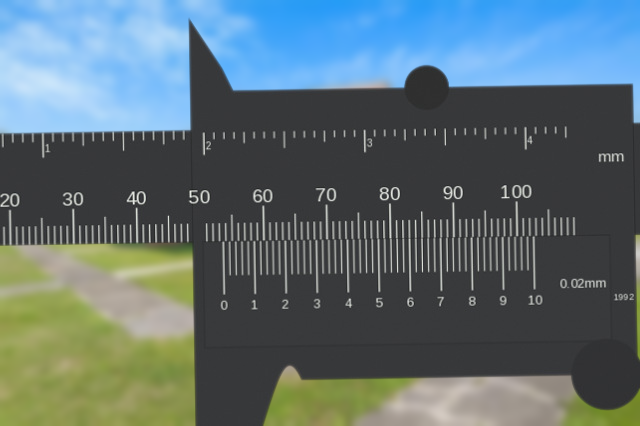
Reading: value=53.6 unit=mm
